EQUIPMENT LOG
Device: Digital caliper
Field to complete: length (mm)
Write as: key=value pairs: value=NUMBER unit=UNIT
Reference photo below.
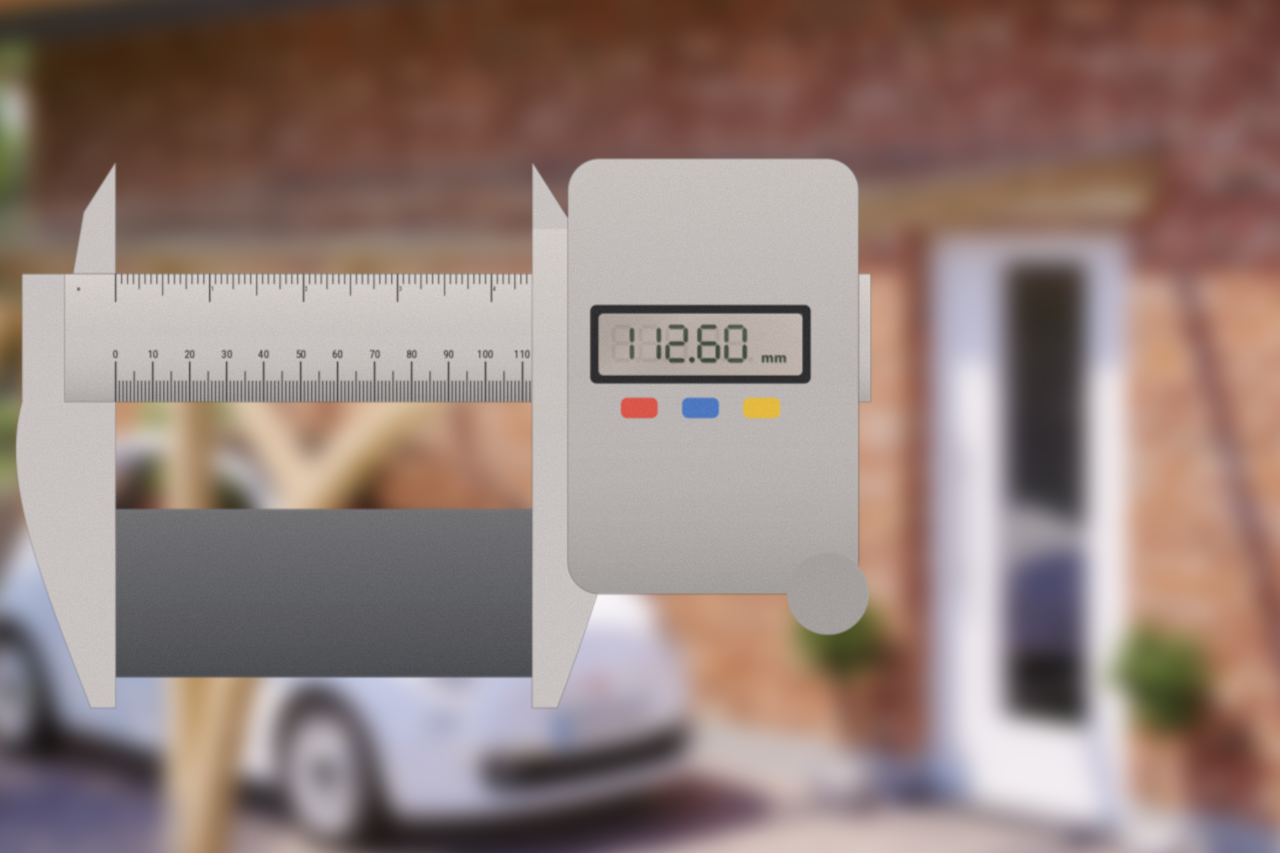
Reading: value=112.60 unit=mm
